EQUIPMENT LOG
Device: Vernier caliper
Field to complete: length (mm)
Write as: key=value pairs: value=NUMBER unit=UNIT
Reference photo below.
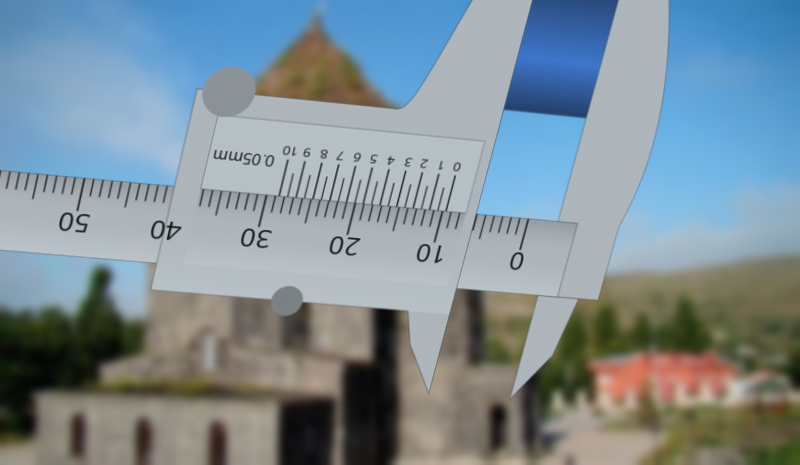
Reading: value=9.6 unit=mm
